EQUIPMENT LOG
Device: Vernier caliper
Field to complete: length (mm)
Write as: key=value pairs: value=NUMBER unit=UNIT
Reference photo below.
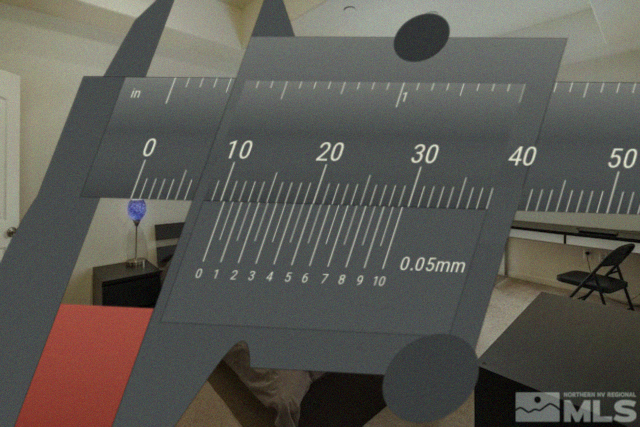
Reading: value=10.4 unit=mm
